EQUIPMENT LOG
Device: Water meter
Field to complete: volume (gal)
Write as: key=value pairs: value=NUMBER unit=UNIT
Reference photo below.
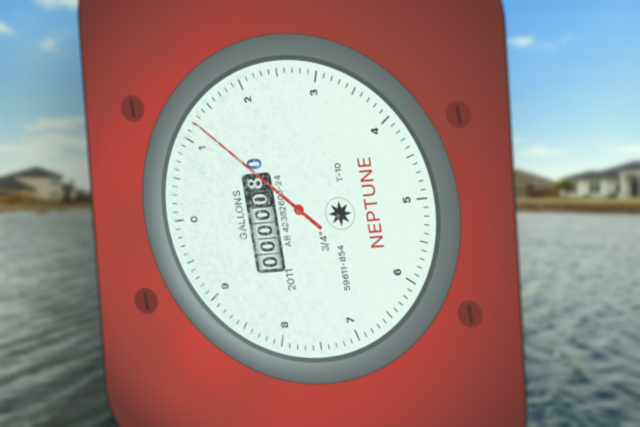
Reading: value=81.2 unit=gal
